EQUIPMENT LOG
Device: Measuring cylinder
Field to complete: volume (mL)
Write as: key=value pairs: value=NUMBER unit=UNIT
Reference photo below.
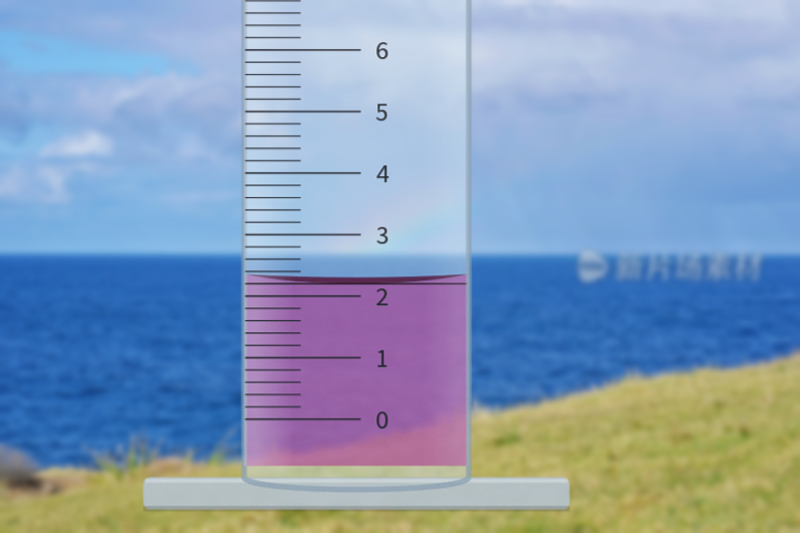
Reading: value=2.2 unit=mL
